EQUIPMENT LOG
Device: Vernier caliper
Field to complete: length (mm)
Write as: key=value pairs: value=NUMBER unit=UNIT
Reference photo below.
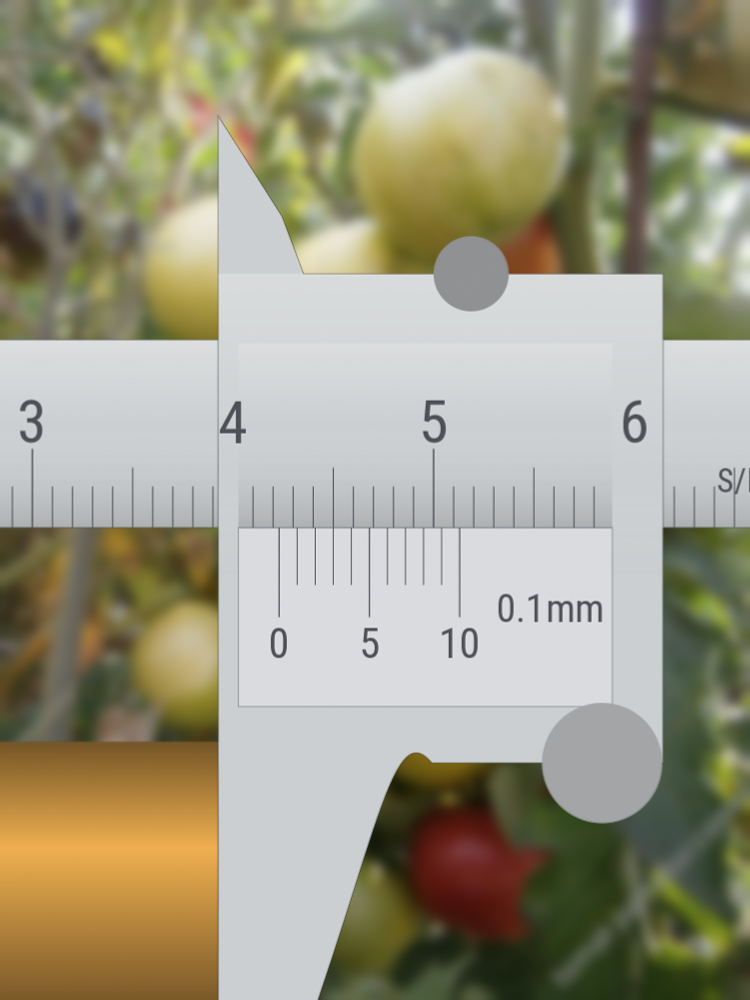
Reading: value=42.3 unit=mm
